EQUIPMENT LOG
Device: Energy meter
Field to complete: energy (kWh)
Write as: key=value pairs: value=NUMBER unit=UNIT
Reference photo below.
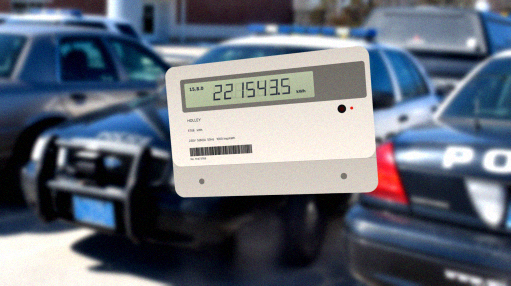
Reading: value=221543.5 unit=kWh
